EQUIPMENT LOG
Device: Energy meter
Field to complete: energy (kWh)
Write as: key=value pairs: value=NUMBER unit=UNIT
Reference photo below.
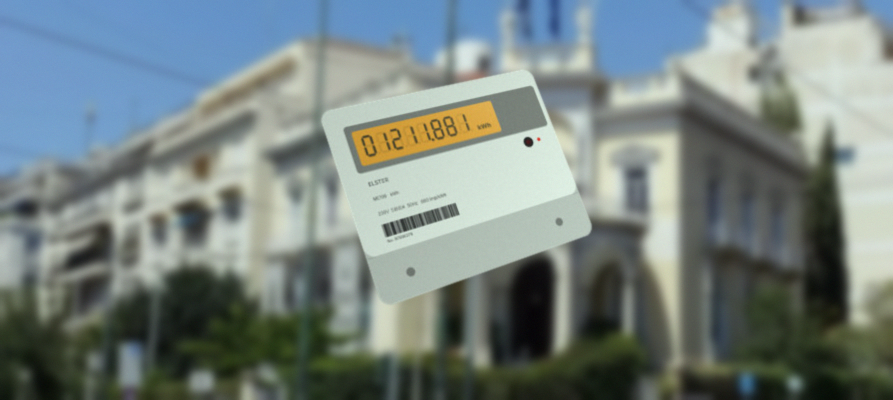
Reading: value=1211.881 unit=kWh
